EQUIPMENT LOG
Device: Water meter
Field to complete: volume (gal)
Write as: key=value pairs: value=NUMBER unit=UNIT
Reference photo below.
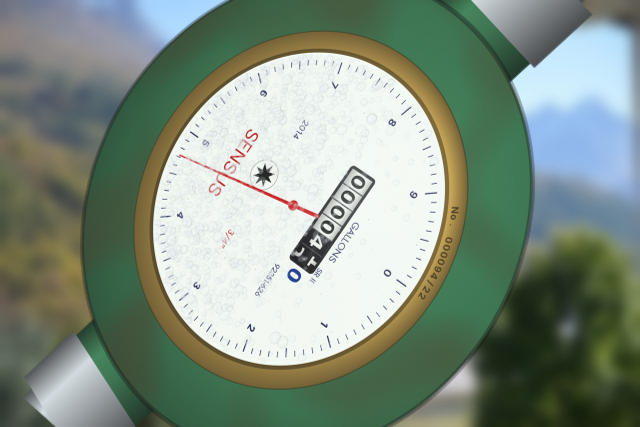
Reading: value=414.7 unit=gal
